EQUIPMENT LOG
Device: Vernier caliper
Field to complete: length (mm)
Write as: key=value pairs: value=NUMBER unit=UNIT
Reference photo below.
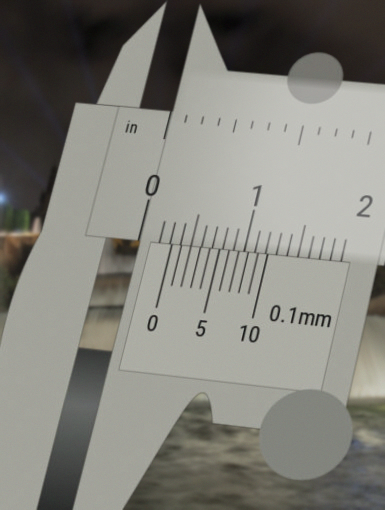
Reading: value=3.2 unit=mm
